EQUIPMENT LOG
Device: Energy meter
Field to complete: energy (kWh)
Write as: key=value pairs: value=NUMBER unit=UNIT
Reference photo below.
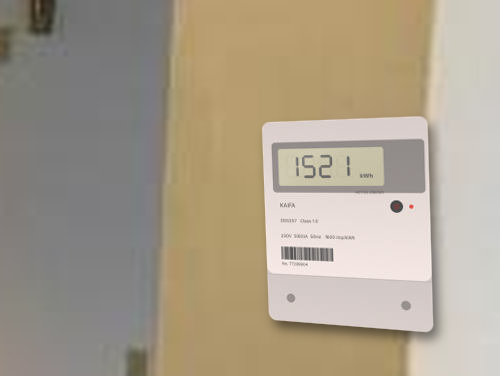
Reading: value=1521 unit=kWh
